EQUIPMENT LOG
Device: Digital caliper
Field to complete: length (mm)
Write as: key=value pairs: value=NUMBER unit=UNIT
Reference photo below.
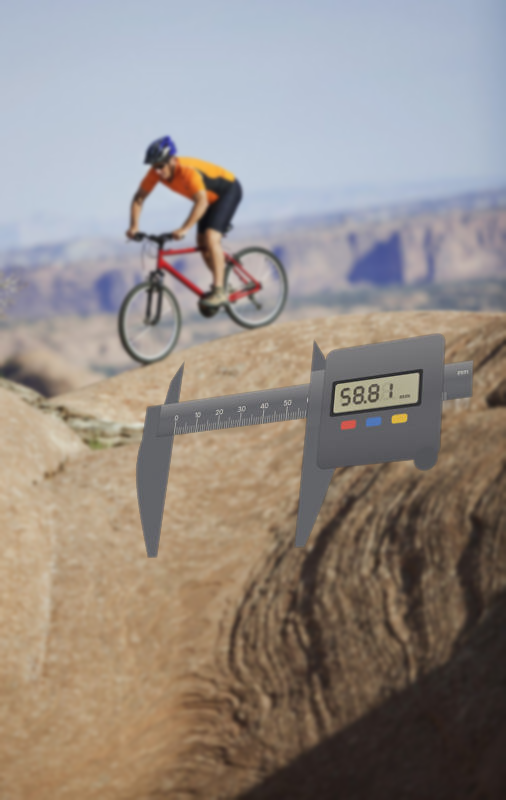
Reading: value=58.81 unit=mm
